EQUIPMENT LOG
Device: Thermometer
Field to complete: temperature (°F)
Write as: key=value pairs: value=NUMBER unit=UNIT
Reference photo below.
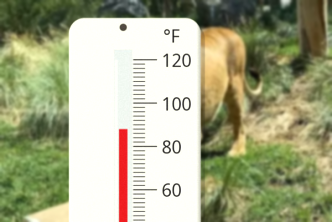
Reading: value=88 unit=°F
